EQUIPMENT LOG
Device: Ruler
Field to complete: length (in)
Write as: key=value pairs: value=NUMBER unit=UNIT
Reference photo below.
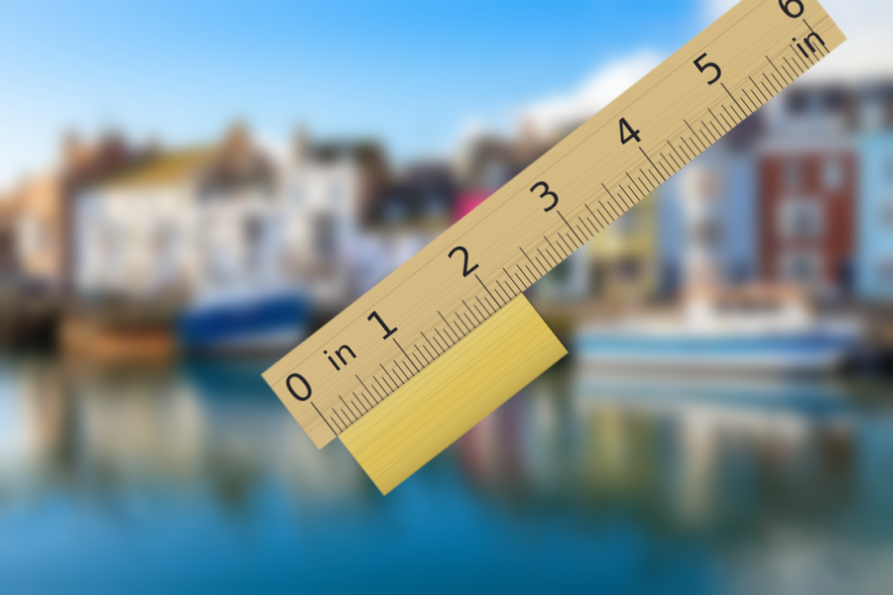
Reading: value=2.25 unit=in
